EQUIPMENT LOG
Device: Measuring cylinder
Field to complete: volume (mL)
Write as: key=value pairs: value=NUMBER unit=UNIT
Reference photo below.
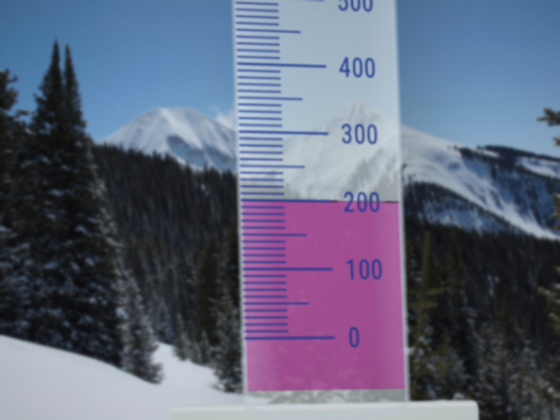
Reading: value=200 unit=mL
